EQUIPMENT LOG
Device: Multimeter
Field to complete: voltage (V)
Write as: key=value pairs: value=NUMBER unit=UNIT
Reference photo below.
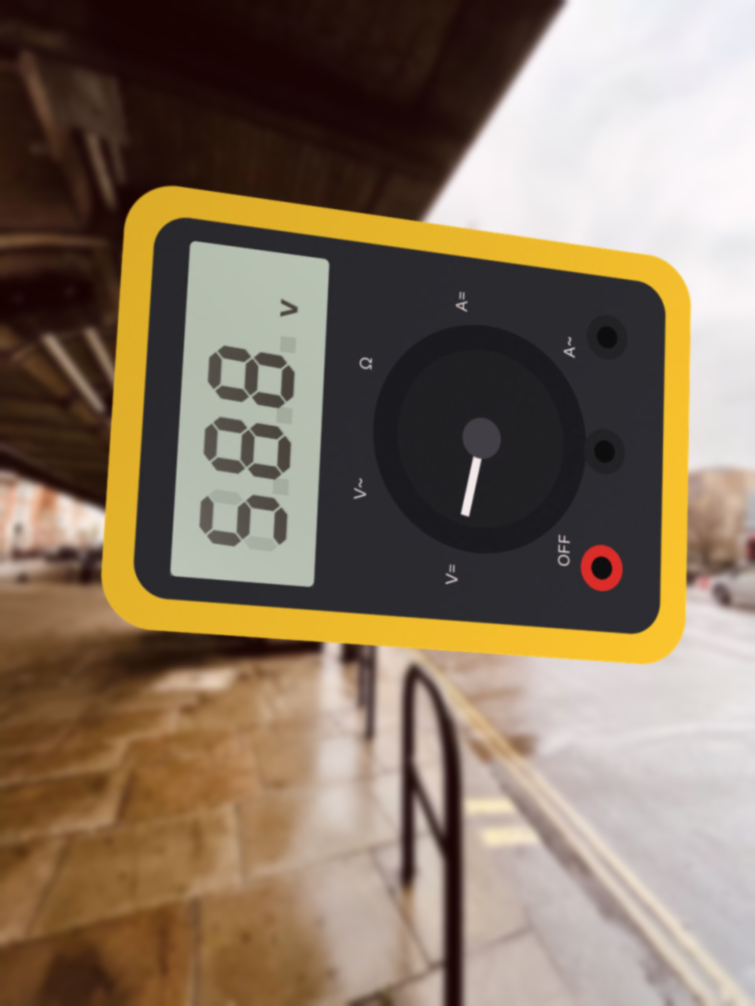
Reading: value=588 unit=V
